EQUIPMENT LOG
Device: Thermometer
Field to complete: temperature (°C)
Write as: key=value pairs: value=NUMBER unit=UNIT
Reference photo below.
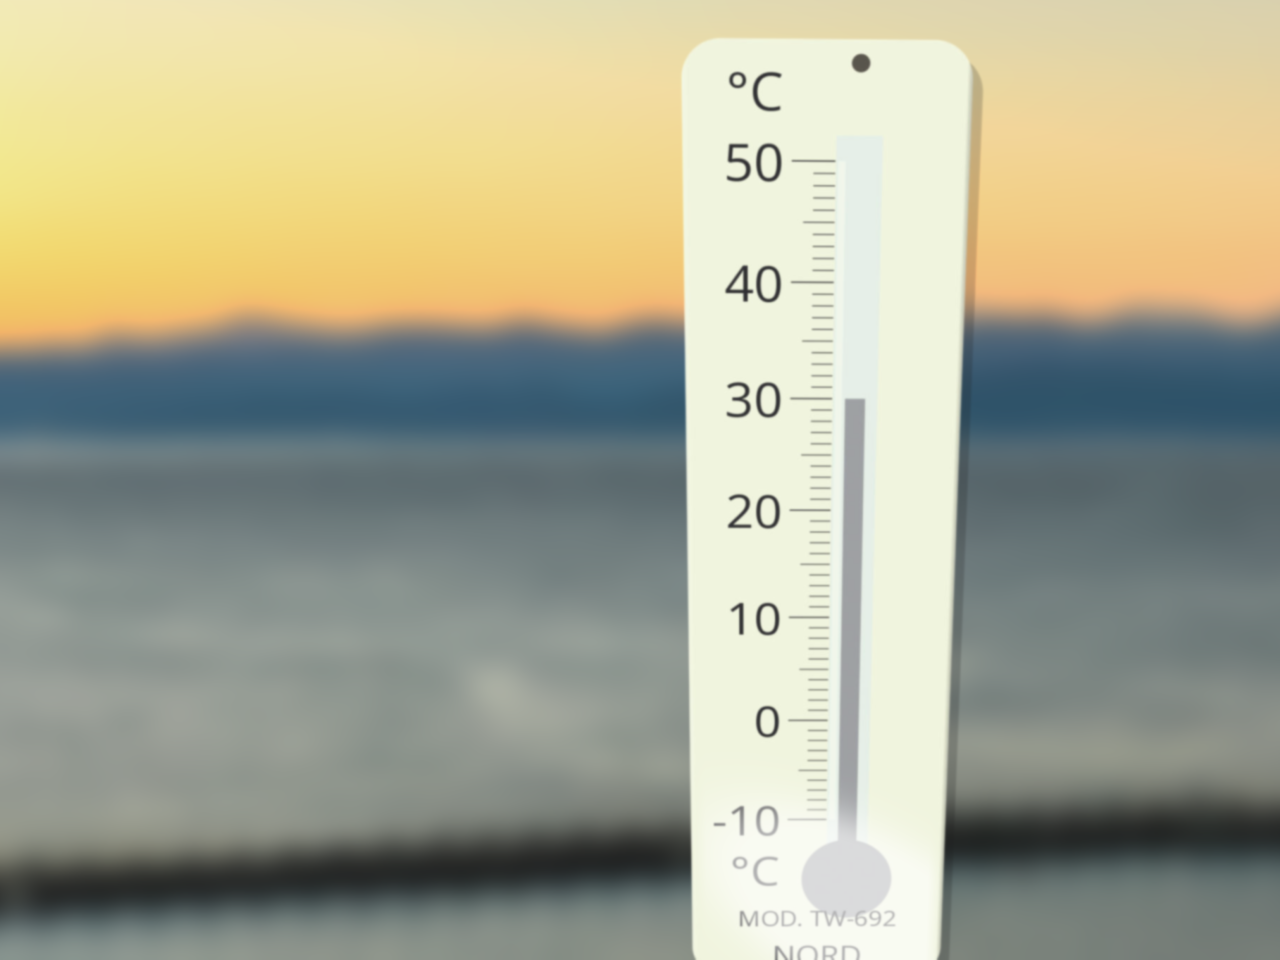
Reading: value=30 unit=°C
